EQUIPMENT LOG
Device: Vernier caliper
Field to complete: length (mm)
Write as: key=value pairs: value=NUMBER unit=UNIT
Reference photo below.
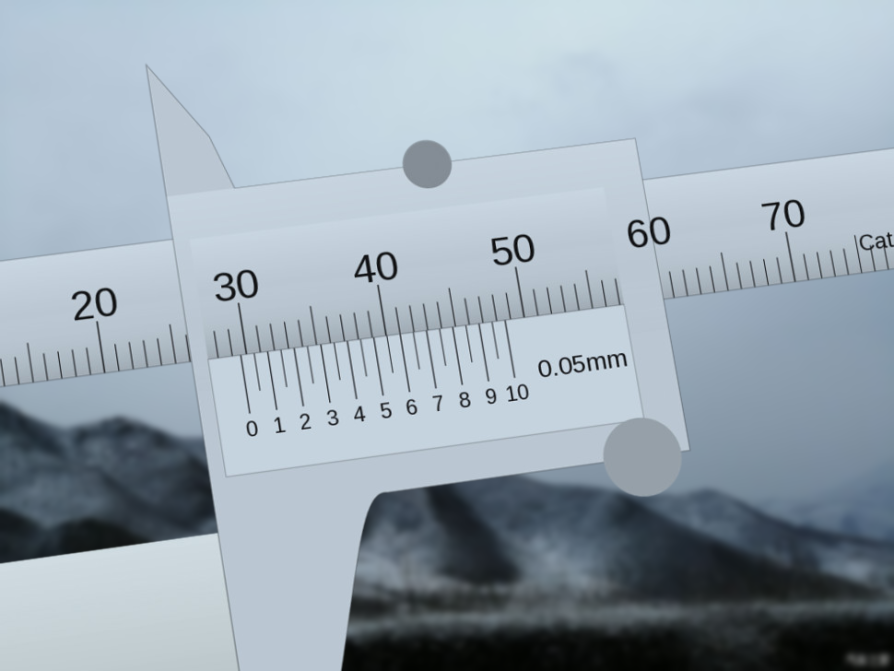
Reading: value=29.6 unit=mm
